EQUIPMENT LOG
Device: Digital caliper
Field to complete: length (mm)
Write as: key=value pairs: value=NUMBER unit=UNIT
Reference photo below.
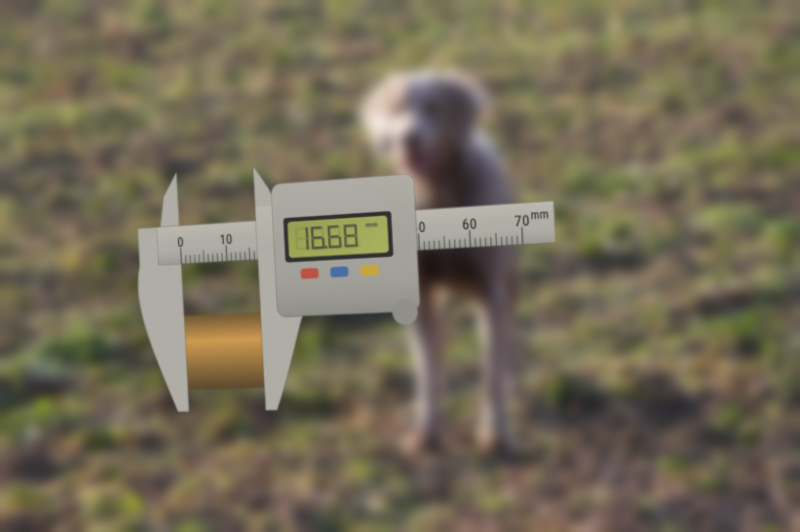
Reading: value=16.68 unit=mm
